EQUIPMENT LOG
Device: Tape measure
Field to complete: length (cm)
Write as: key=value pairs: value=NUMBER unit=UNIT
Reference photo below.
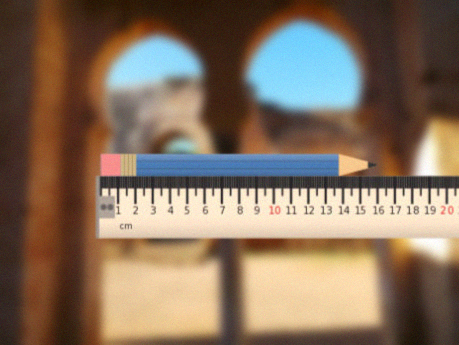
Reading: value=16 unit=cm
